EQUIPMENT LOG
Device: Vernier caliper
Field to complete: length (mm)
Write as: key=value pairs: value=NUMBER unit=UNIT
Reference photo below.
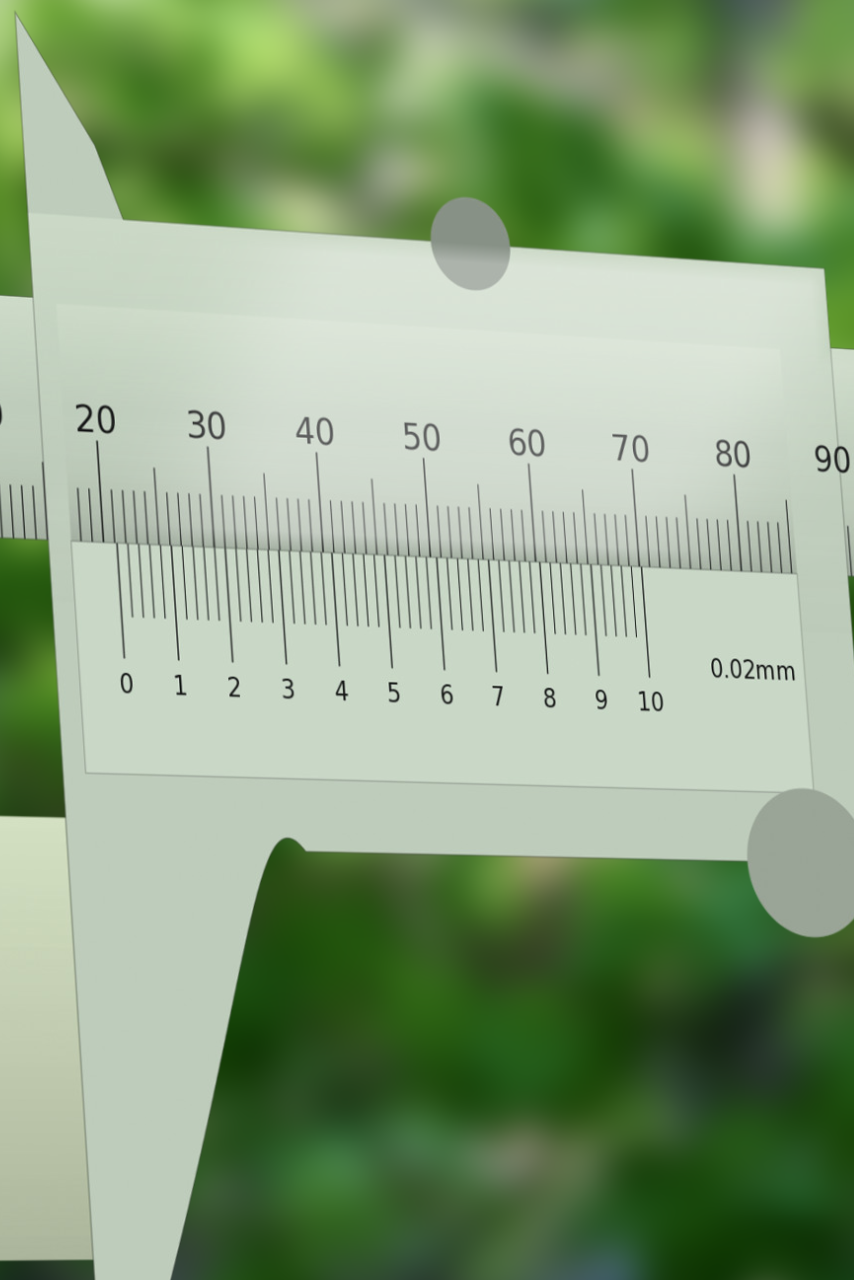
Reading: value=21.2 unit=mm
